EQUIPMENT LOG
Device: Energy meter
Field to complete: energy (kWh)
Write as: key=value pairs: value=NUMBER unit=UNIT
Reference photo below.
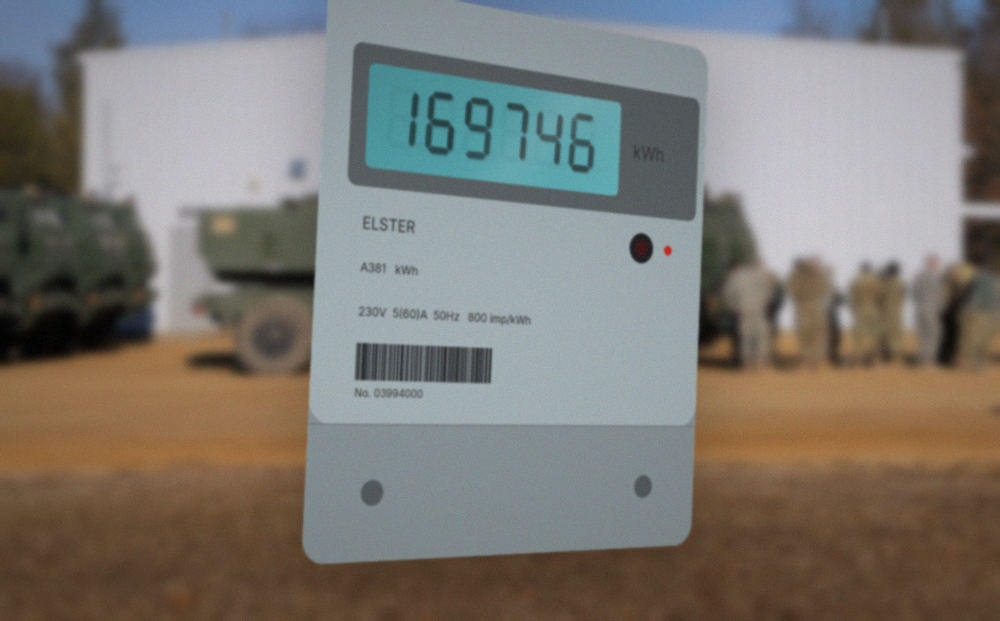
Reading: value=169746 unit=kWh
